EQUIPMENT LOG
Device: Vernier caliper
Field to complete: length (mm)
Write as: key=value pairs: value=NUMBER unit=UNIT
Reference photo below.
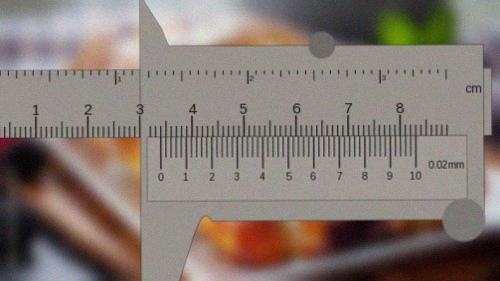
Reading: value=34.0 unit=mm
